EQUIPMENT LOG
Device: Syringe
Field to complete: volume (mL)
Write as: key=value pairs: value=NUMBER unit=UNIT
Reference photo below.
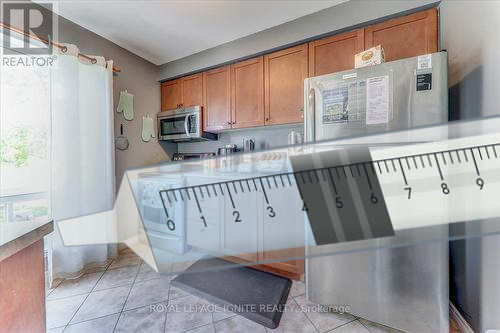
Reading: value=4 unit=mL
